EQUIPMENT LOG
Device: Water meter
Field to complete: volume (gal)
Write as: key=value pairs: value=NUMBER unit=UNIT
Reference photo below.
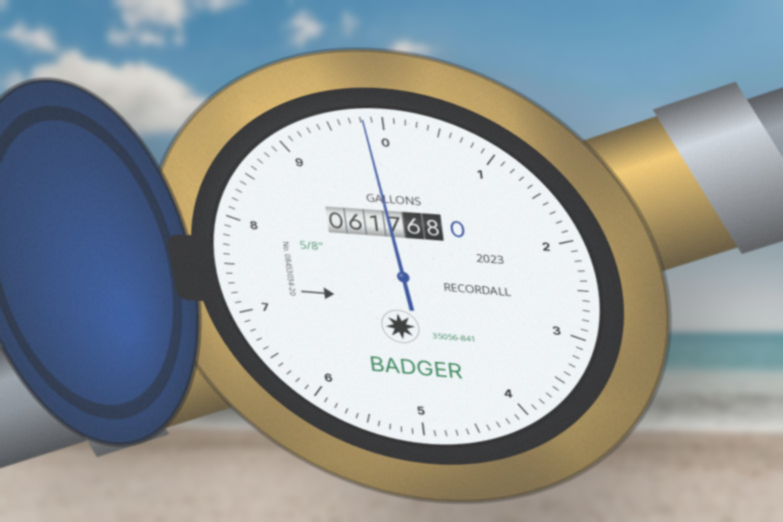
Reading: value=617679.8 unit=gal
